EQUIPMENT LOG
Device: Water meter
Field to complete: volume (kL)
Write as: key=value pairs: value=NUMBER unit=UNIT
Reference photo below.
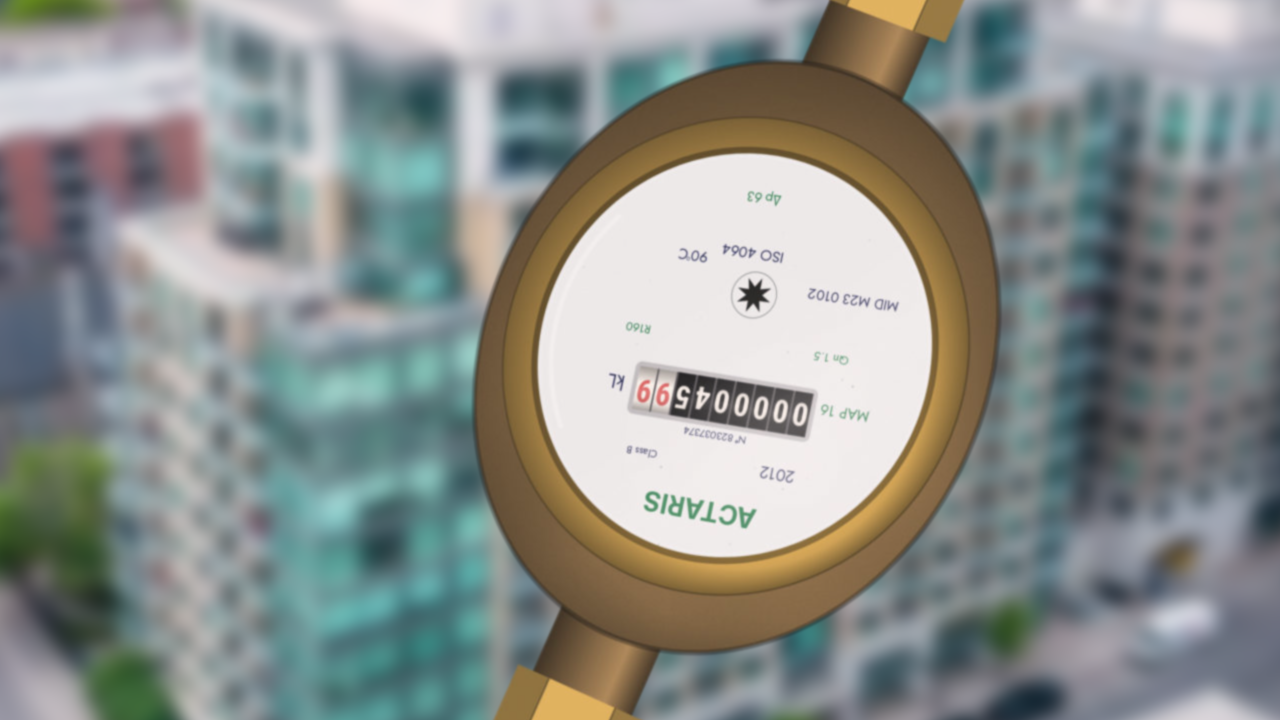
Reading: value=45.99 unit=kL
